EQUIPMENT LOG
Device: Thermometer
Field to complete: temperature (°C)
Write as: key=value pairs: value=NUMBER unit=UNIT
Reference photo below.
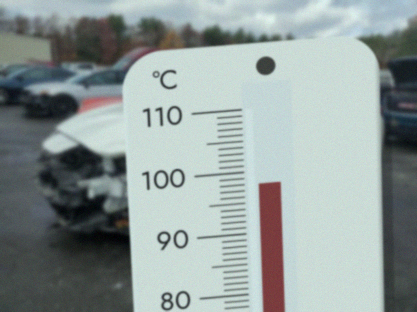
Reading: value=98 unit=°C
